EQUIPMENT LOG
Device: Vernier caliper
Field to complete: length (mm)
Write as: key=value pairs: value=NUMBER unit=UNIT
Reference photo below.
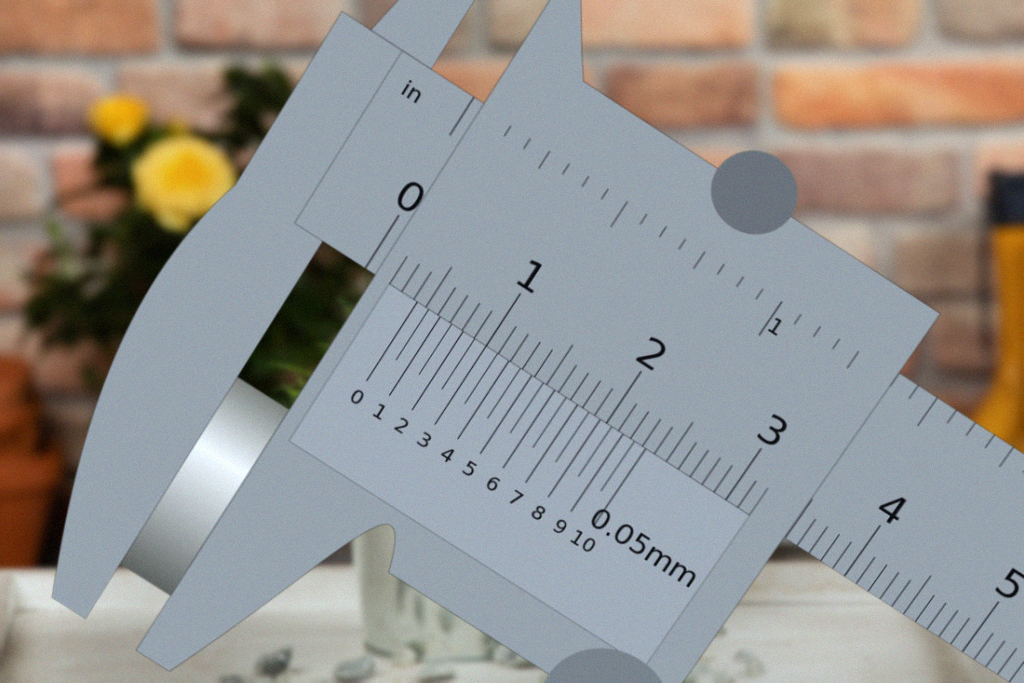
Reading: value=4.3 unit=mm
